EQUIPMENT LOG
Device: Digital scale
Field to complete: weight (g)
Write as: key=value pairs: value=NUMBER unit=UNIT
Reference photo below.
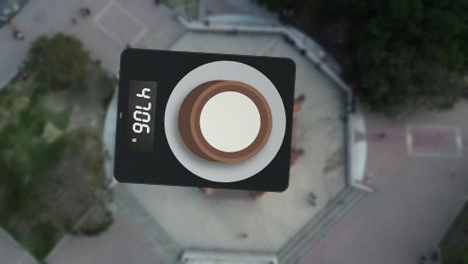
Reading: value=4706 unit=g
